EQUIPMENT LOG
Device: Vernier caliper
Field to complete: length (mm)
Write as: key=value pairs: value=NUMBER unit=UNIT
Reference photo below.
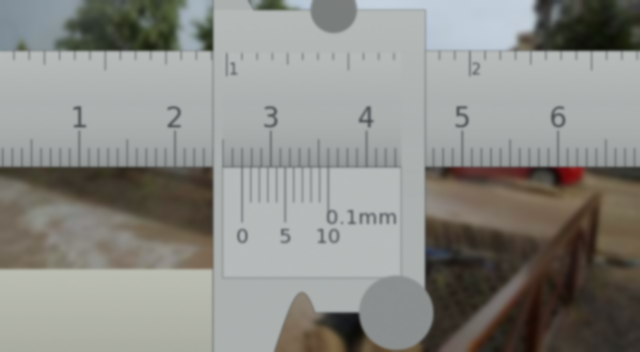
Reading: value=27.0 unit=mm
